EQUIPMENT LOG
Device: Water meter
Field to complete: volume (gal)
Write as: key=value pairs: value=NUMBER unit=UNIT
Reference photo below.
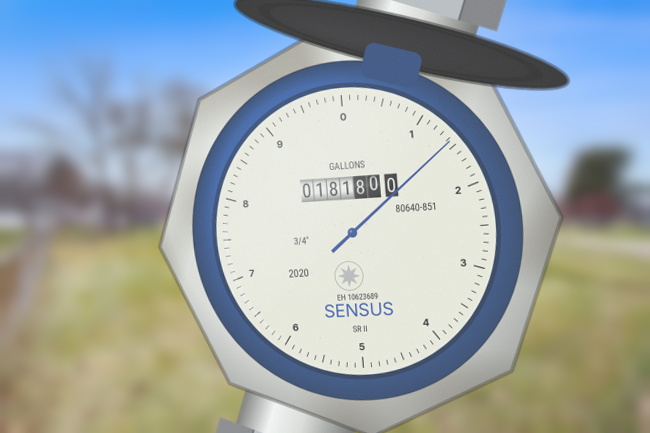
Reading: value=181801.4 unit=gal
